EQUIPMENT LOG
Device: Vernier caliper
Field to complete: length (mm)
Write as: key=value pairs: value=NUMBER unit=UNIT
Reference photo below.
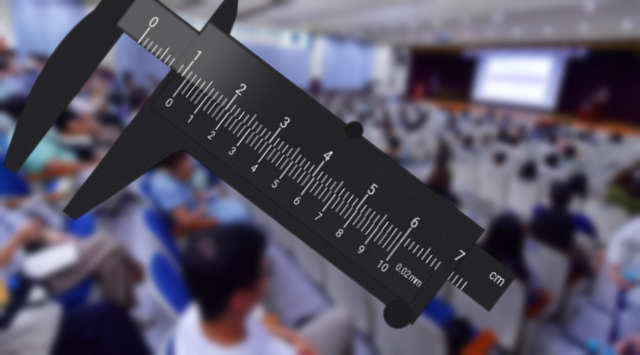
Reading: value=11.0 unit=mm
